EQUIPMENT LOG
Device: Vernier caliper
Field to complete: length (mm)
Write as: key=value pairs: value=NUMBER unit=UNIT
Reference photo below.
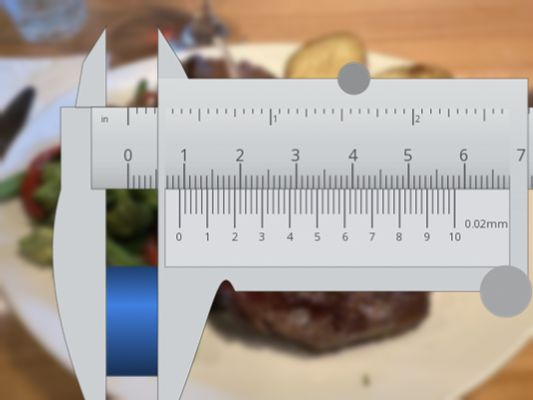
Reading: value=9.2 unit=mm
